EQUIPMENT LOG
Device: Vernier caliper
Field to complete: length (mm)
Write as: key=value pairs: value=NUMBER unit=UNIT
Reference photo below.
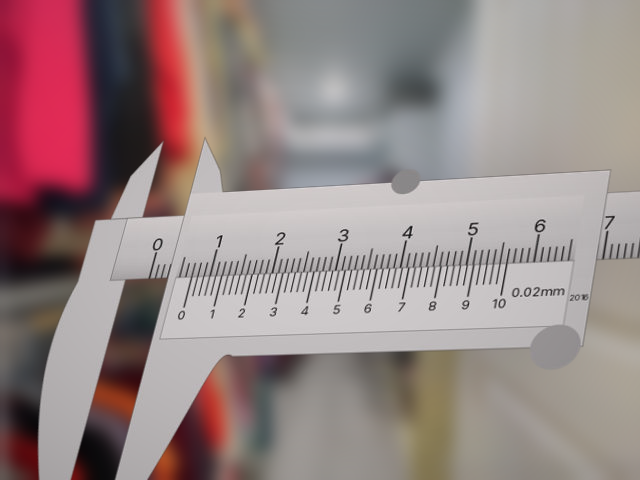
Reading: value=7.0 unit=mm
